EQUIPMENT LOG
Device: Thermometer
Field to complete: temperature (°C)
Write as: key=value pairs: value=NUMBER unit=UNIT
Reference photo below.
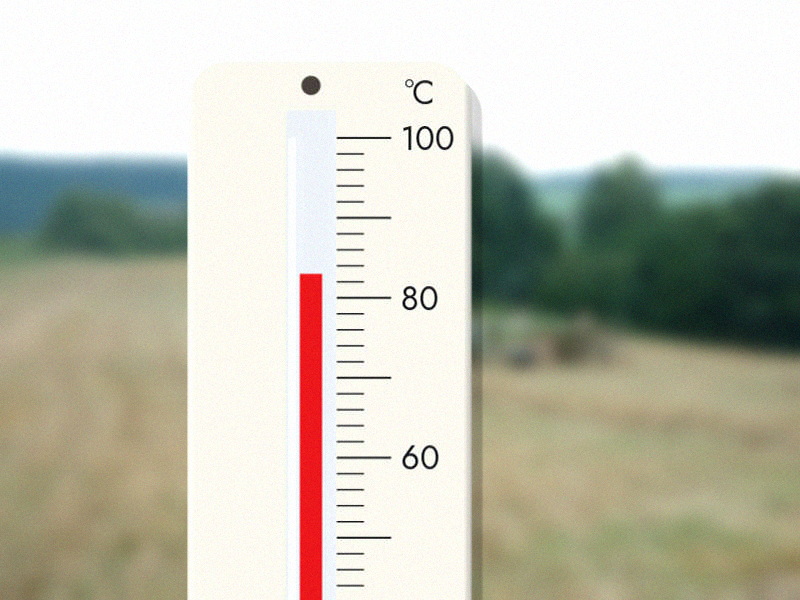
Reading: value=83 unit=°C
